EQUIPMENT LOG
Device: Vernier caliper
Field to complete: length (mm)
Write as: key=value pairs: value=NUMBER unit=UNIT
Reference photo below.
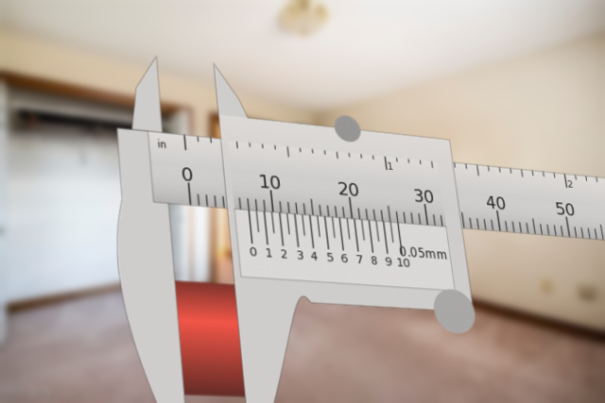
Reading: value=7.0 unit=mm
